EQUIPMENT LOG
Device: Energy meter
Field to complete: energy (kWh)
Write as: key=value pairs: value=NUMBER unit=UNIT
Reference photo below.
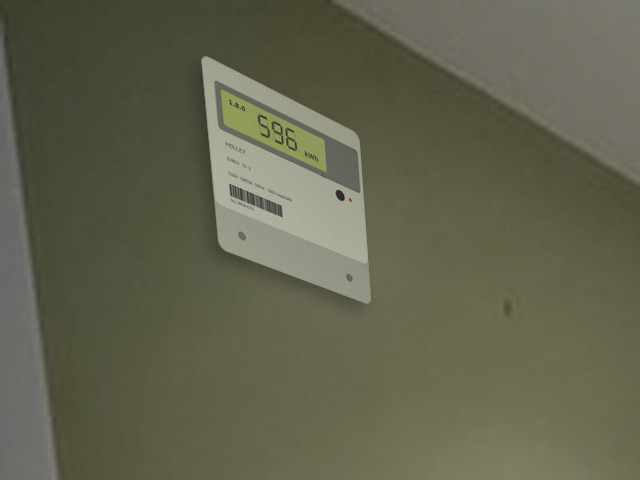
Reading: value=596 unit=kWh
